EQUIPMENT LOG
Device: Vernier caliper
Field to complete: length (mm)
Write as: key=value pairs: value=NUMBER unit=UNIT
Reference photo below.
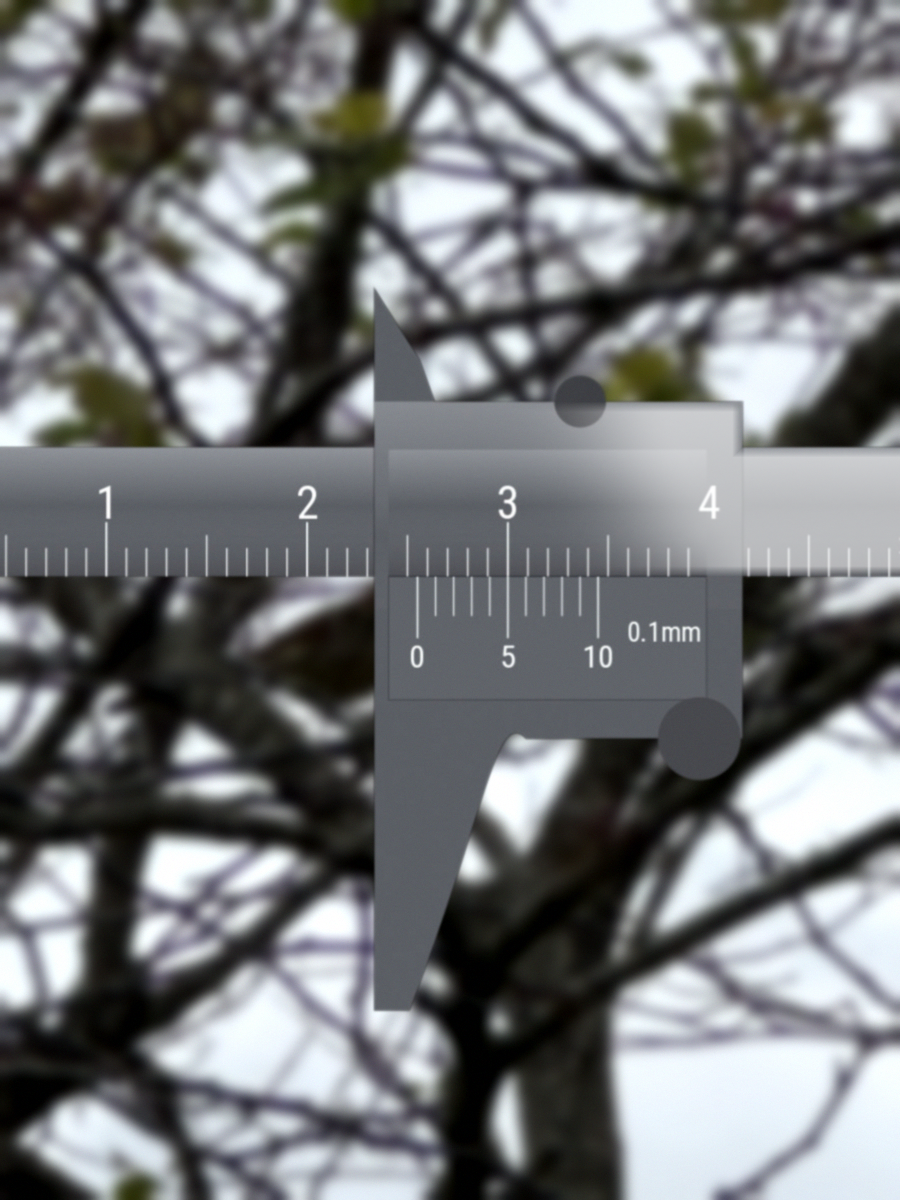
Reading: value=25.5 unit=mm
